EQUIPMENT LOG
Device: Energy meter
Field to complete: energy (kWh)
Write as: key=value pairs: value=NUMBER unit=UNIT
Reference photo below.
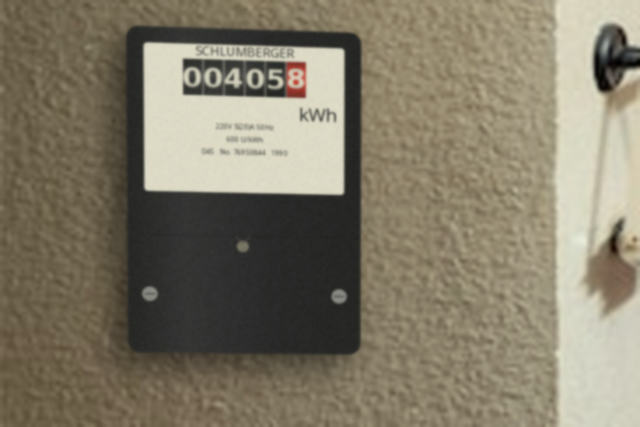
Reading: value=405.8 unit=kWh
